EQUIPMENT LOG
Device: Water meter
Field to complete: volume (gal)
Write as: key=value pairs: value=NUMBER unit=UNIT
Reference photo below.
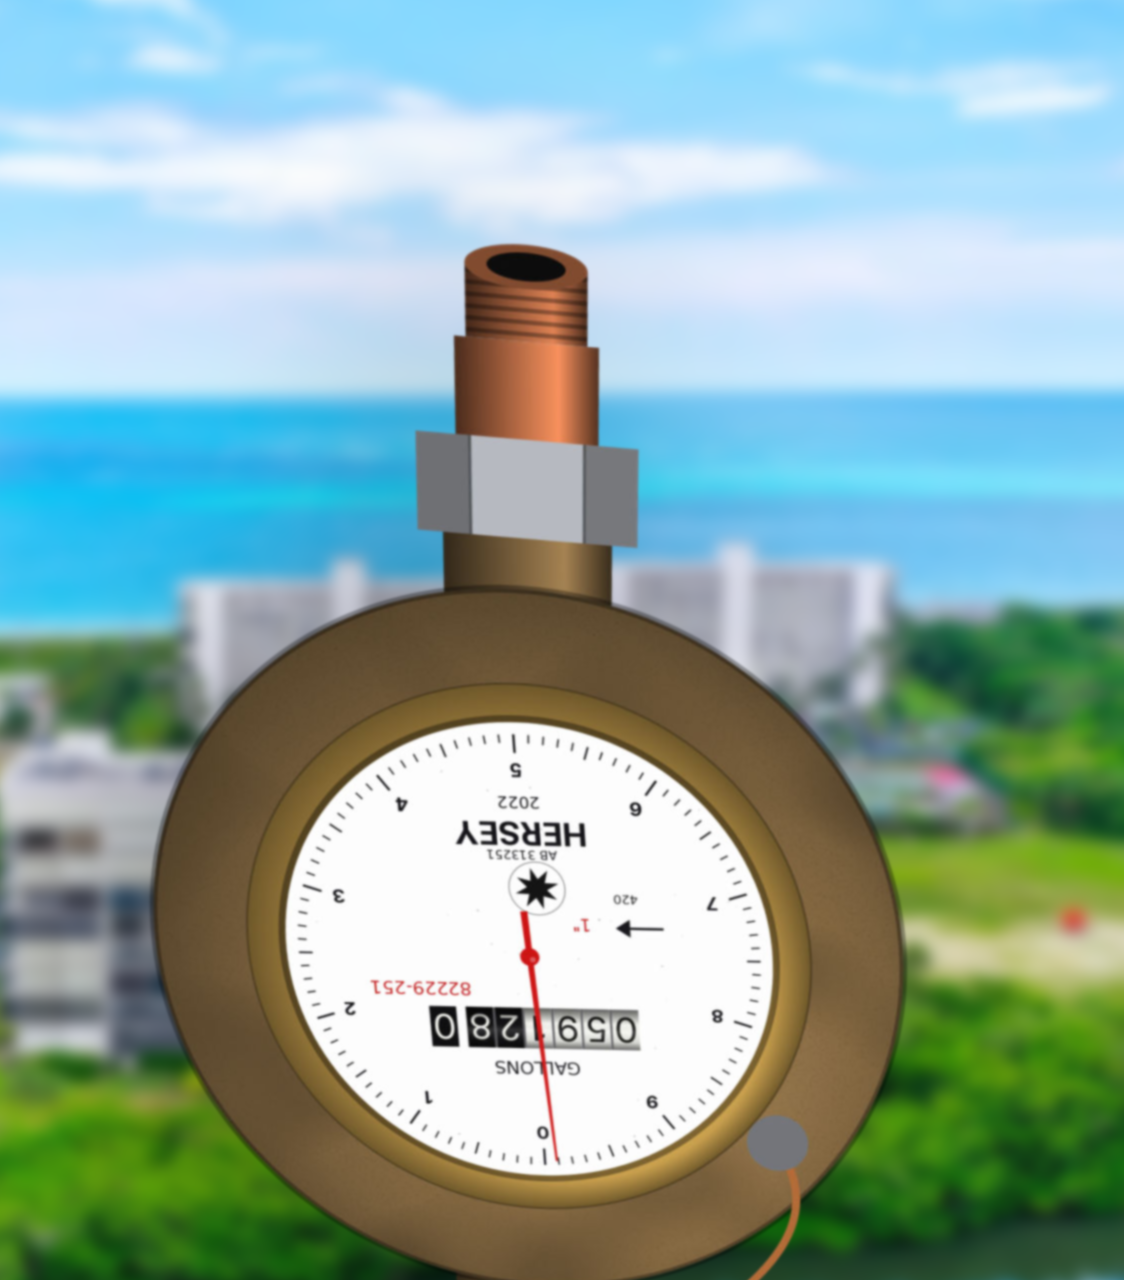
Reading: value=591279.9 unit=gal
